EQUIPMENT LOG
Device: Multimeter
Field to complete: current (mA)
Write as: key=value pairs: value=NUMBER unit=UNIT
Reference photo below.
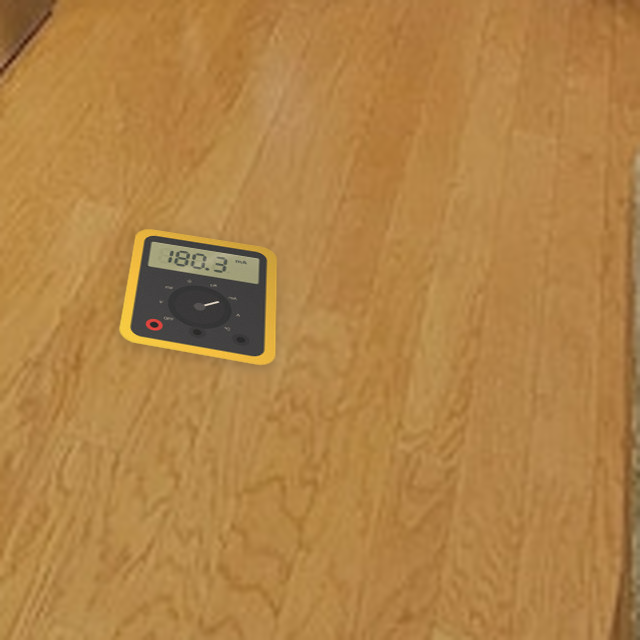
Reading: value=180.3 unit=mA
